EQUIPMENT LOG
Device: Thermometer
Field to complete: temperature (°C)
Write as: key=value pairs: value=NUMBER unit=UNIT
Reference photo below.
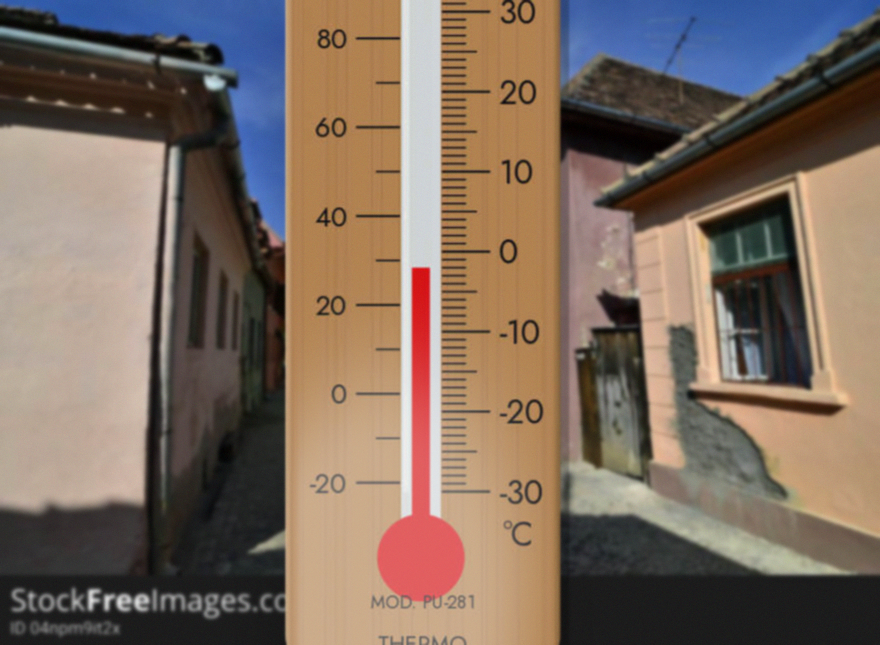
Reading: value=-2 unit=°C
